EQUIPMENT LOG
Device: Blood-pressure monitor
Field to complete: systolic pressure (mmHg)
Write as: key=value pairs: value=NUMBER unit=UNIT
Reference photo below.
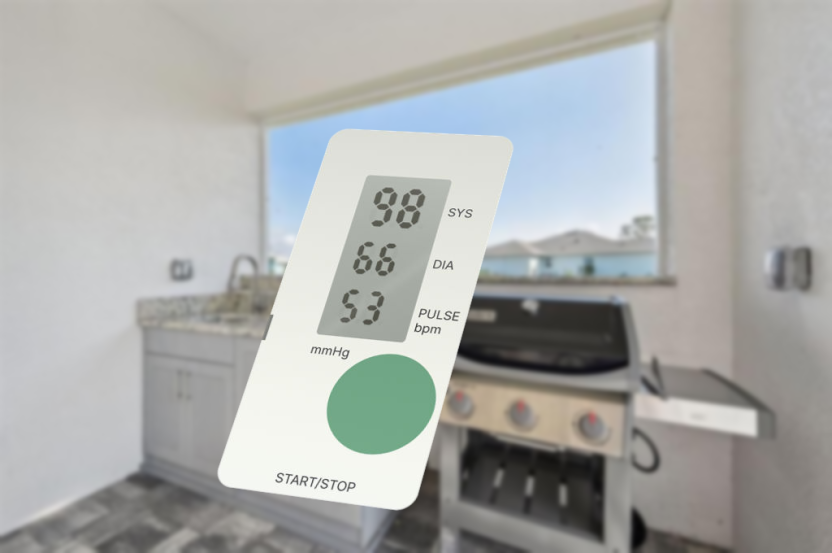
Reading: value=98 unit=mmHg
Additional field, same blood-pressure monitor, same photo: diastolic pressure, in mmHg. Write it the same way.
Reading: value=66 unit=mmHg
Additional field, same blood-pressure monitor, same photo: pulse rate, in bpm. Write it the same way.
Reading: value=53 unit=bpm
